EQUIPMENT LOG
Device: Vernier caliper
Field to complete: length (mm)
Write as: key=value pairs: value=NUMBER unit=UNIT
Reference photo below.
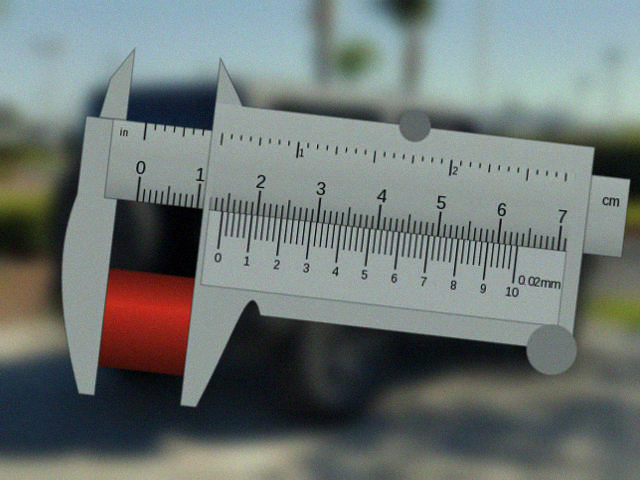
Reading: value=14.2 unit=mm
